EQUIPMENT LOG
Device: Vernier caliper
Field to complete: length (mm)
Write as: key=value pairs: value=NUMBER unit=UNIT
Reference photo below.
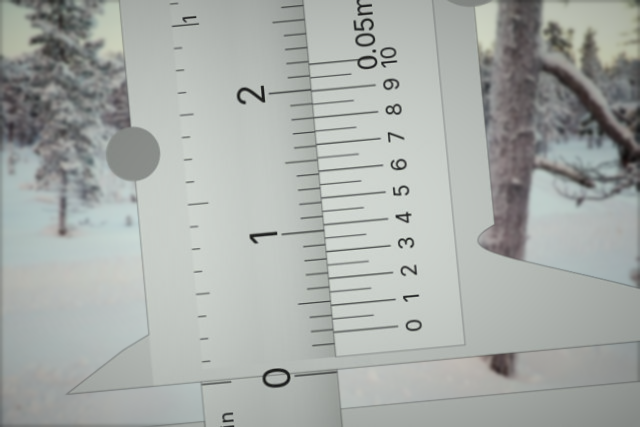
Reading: value=2.8 unit=mm
